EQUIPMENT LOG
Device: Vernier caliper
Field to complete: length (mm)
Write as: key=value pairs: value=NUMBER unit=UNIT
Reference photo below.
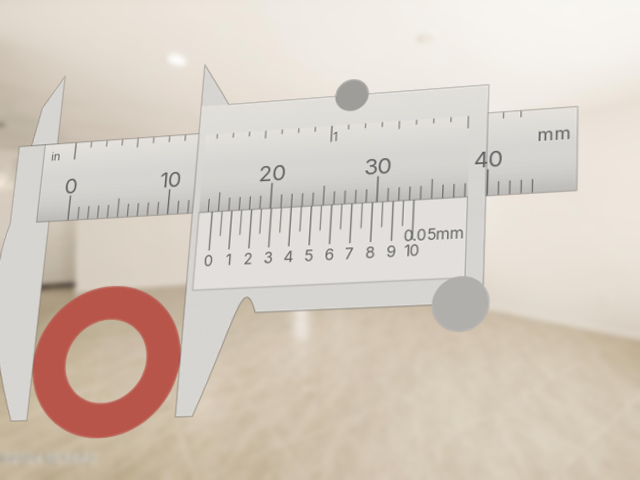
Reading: value=14.4 unit=mm
